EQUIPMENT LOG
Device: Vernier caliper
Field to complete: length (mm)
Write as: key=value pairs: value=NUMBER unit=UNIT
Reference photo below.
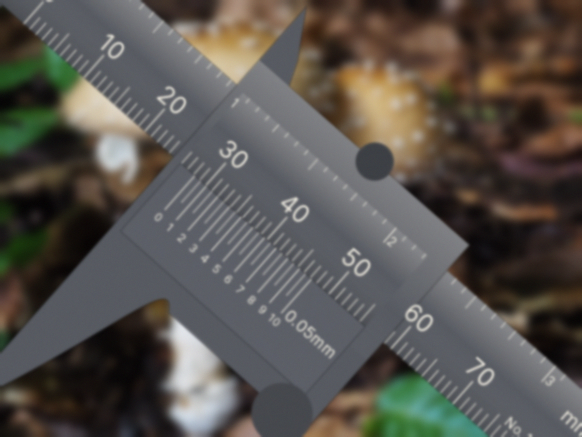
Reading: value=28.2 unit=mm
